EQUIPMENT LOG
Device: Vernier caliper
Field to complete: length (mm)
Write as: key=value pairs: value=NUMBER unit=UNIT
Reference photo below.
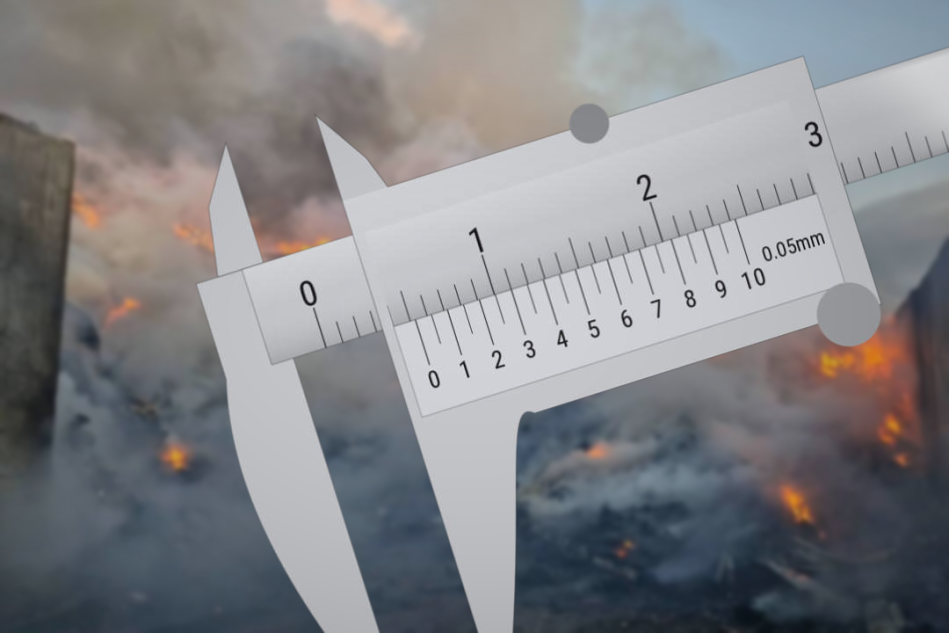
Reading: value=5.3 unit=mm
